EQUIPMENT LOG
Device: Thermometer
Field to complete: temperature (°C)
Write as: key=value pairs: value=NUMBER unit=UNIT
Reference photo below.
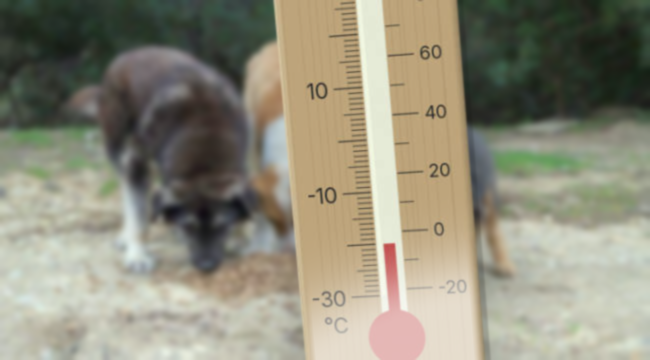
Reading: value=-20 unit=°C
